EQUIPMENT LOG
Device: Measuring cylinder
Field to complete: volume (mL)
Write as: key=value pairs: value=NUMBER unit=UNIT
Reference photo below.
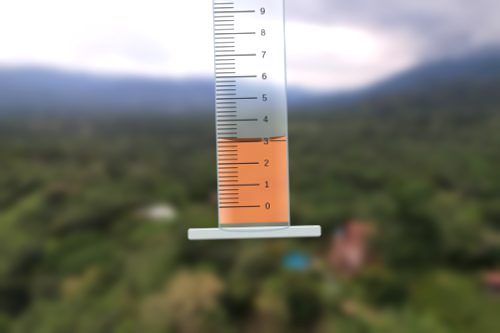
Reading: value=3 unit=mL
